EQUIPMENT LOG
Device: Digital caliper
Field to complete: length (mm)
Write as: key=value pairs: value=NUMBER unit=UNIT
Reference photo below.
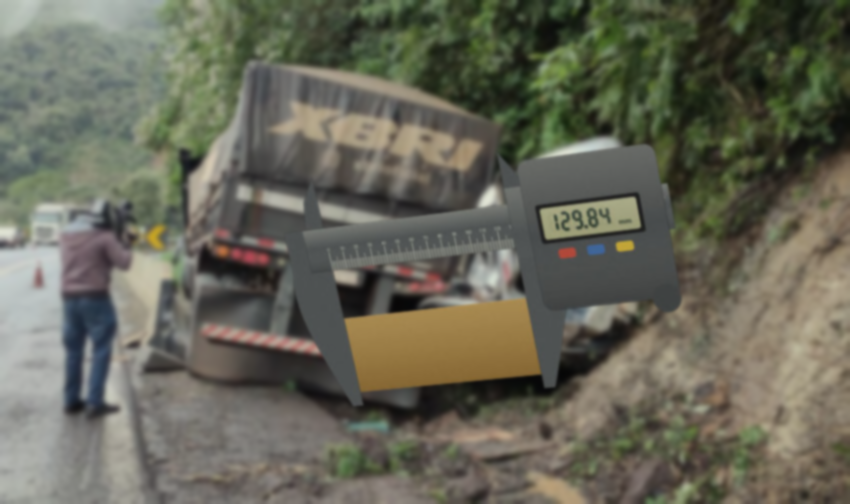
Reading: value=129.84 unit=mm
